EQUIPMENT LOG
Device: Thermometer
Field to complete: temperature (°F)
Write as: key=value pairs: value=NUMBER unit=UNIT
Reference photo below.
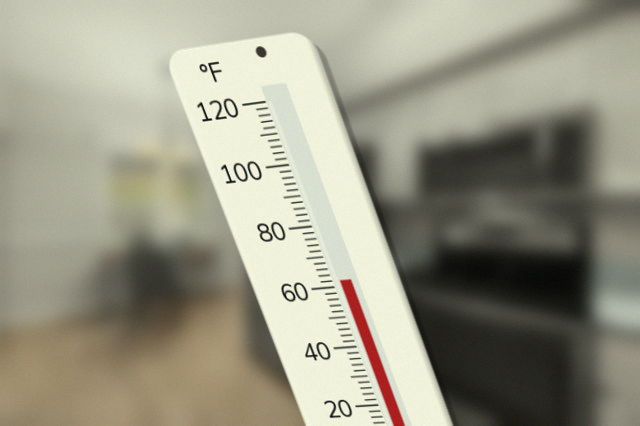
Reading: value=62 unit=°F
